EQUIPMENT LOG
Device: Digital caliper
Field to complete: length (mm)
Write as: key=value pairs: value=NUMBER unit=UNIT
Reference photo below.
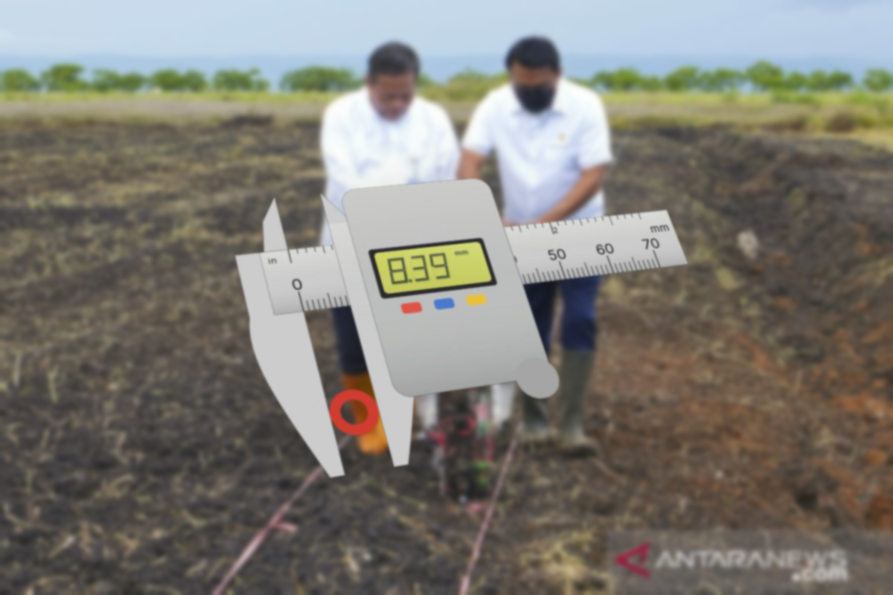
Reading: value=8.39 unit=mm
